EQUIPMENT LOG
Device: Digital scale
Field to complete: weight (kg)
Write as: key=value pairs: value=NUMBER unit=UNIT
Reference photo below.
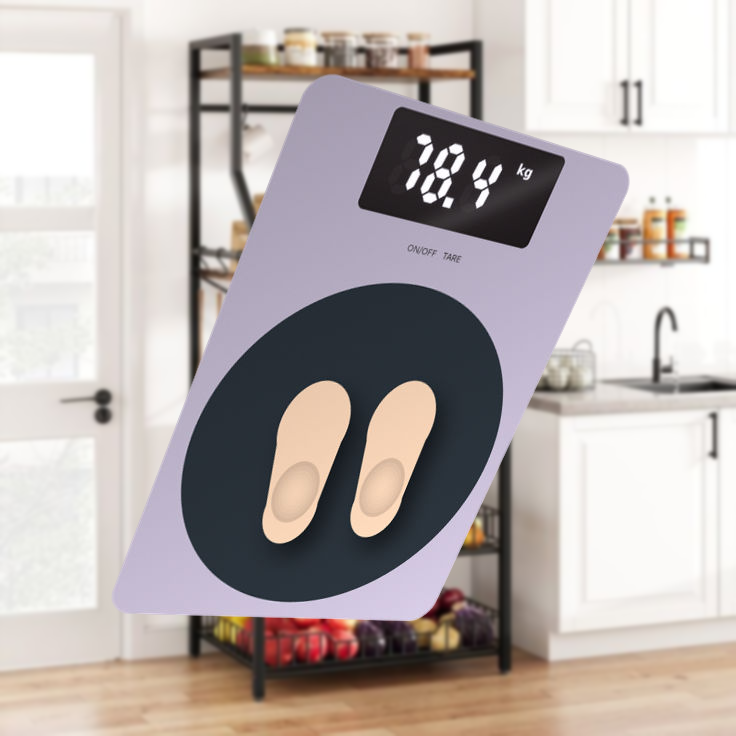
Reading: value=78.4 unit=kg
